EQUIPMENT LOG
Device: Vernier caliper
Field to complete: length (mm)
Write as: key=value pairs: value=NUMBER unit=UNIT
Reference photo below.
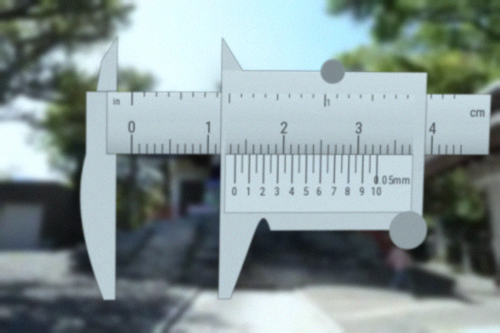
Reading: value=13.6 unit=mm
